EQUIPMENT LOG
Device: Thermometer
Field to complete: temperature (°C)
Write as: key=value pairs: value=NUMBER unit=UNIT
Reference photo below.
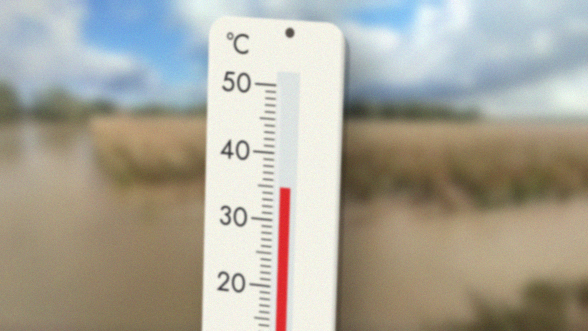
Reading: value=35 unit=°C
